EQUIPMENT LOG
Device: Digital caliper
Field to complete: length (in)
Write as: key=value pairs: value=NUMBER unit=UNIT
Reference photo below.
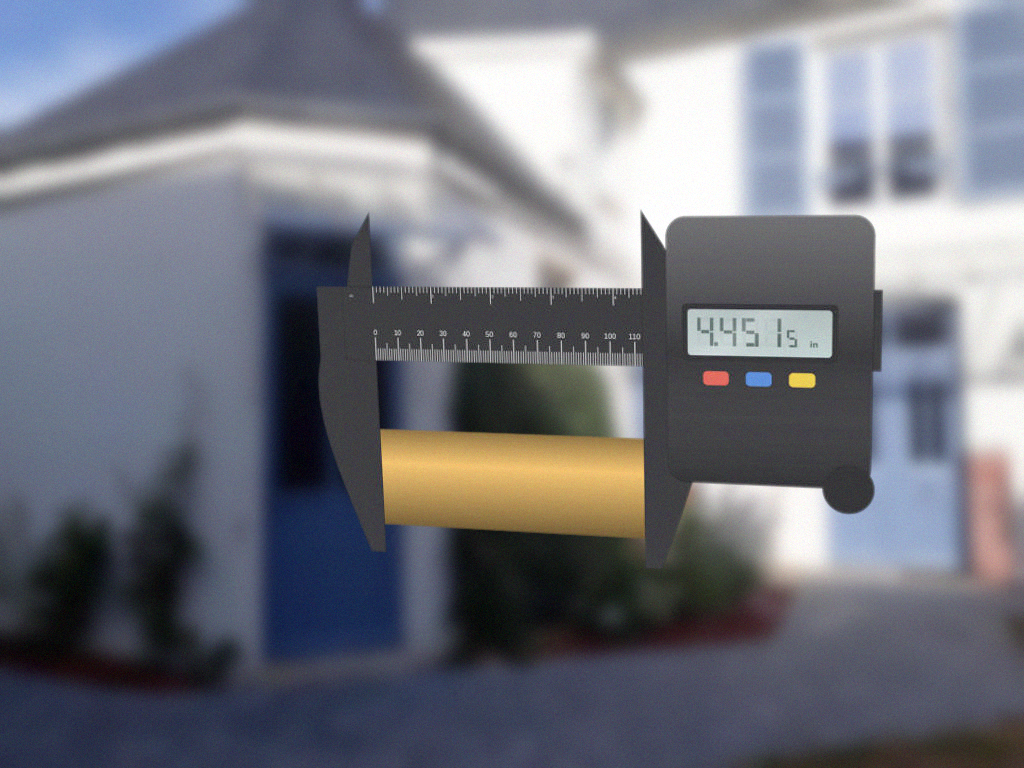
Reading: value=4.4515 unit=in
